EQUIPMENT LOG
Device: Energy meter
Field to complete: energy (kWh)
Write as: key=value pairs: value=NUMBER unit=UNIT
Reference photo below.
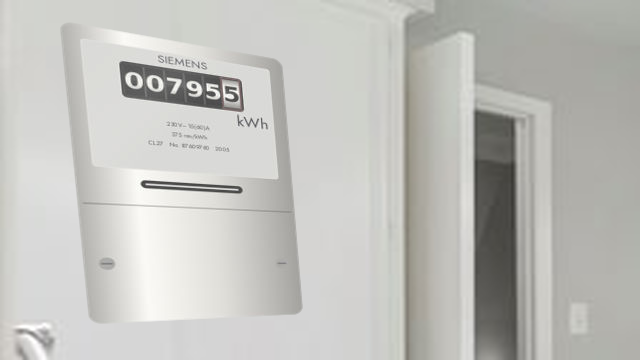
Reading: value=795.5 unit=kWh
